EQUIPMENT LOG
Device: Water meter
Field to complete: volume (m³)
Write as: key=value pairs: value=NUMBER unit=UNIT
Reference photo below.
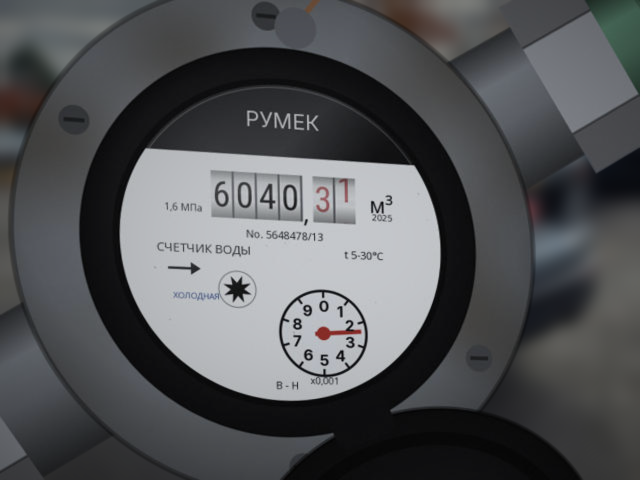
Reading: value=6040.312 unit=m³
